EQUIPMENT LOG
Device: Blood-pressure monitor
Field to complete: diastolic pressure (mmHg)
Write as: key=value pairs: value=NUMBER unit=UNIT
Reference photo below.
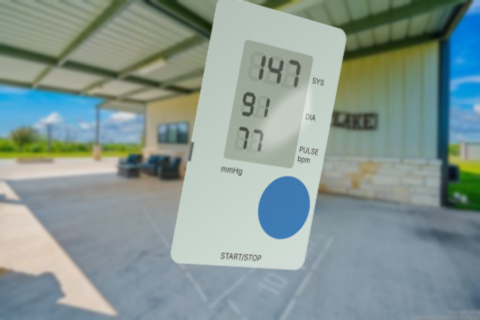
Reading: value=91 unit=mmHg
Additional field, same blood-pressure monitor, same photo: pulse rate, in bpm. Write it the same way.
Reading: value=77 unit=bpm
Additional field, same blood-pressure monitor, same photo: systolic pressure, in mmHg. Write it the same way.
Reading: value=147 unit=mmHg
